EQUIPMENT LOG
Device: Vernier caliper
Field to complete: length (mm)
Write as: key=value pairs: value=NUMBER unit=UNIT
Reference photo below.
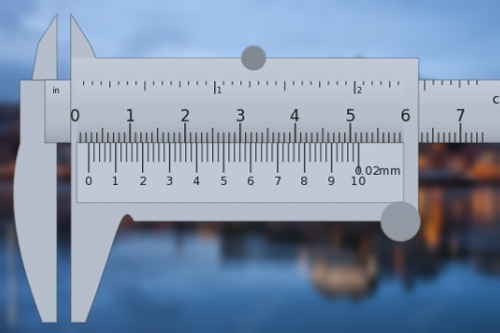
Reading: value=2.5 unit=mm
